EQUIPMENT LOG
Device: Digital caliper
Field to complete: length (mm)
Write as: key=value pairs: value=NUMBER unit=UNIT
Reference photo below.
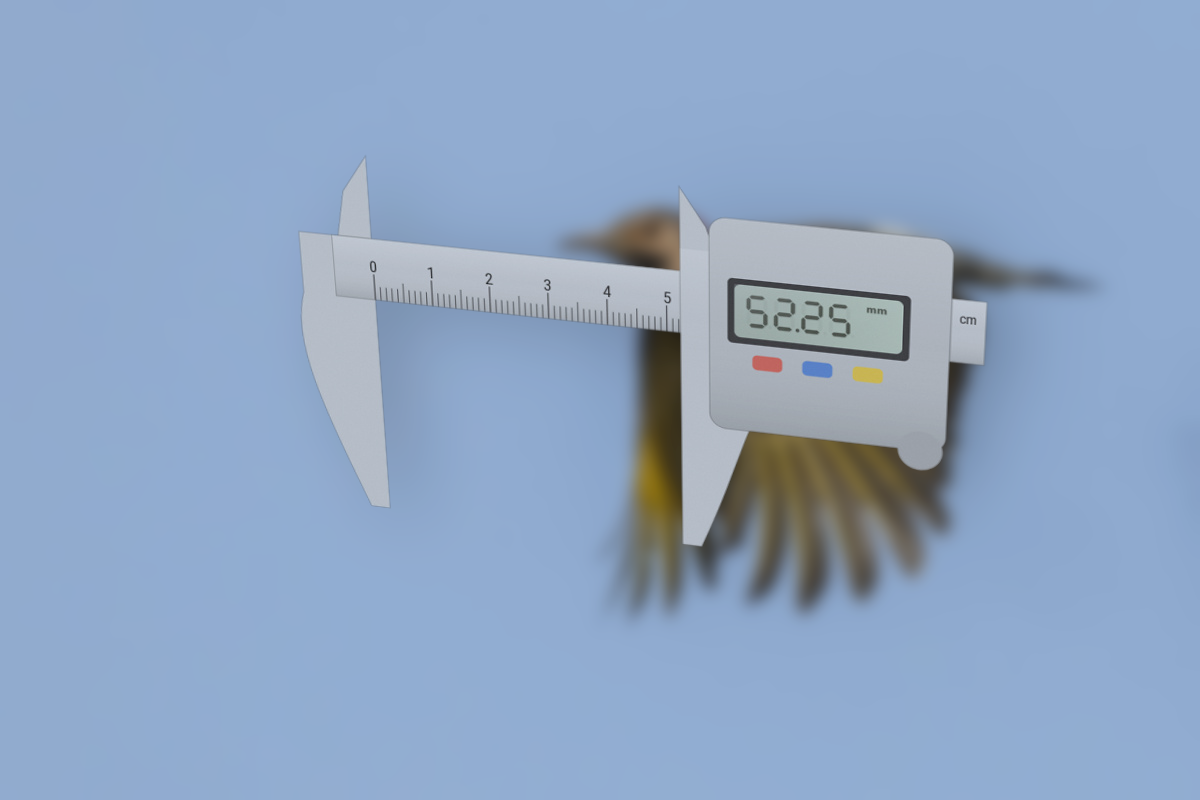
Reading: value=52.25 unit=mm
